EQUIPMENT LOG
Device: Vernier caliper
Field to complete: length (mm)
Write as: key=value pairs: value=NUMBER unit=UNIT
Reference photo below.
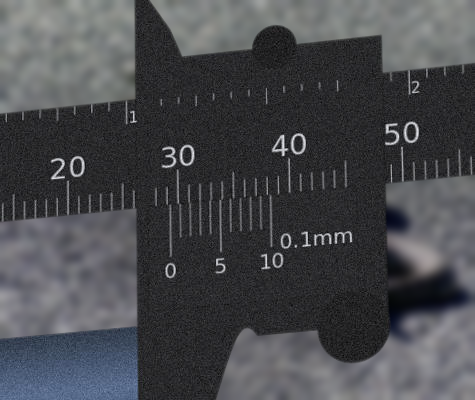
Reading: value=29.3 unit=mm
